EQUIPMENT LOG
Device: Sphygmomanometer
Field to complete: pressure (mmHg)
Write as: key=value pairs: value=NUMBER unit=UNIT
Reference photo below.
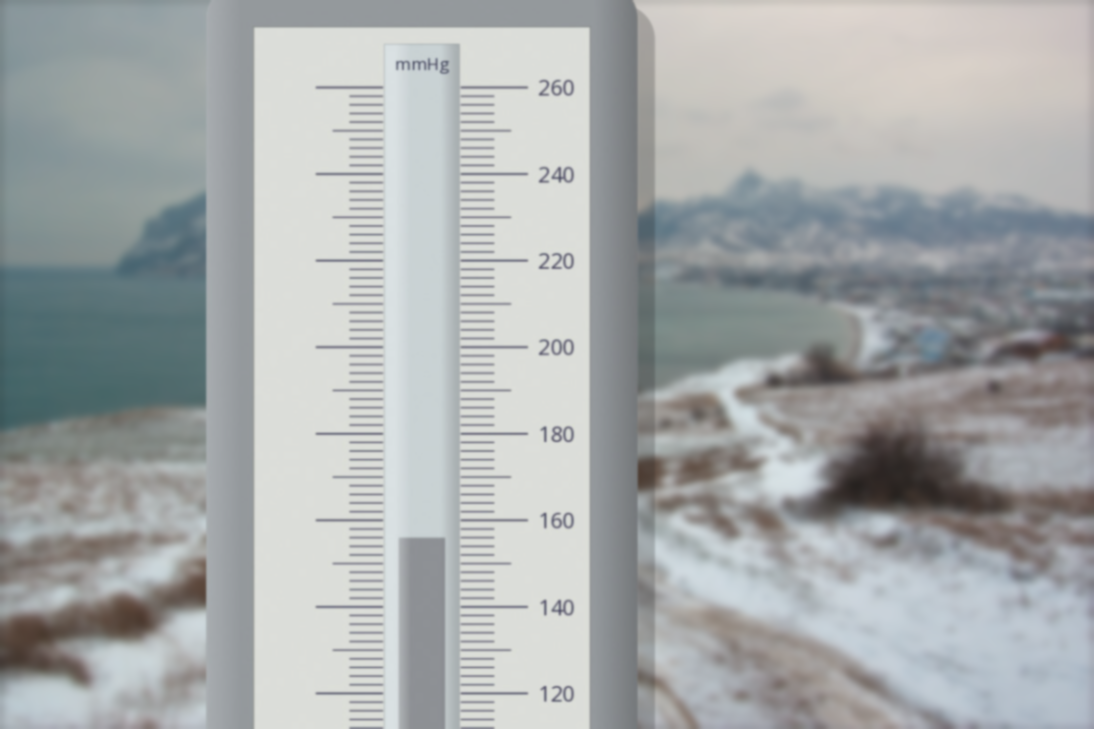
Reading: value=156 unit=mmHg
